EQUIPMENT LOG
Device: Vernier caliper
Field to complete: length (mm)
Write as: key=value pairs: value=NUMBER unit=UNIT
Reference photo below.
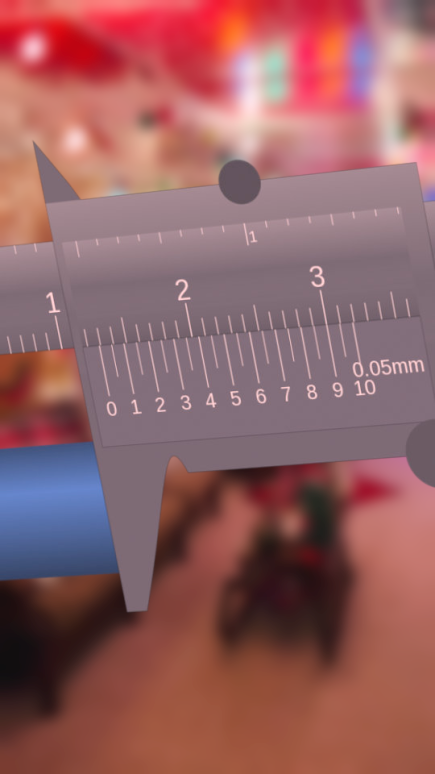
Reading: value=12.9 unit=mm
